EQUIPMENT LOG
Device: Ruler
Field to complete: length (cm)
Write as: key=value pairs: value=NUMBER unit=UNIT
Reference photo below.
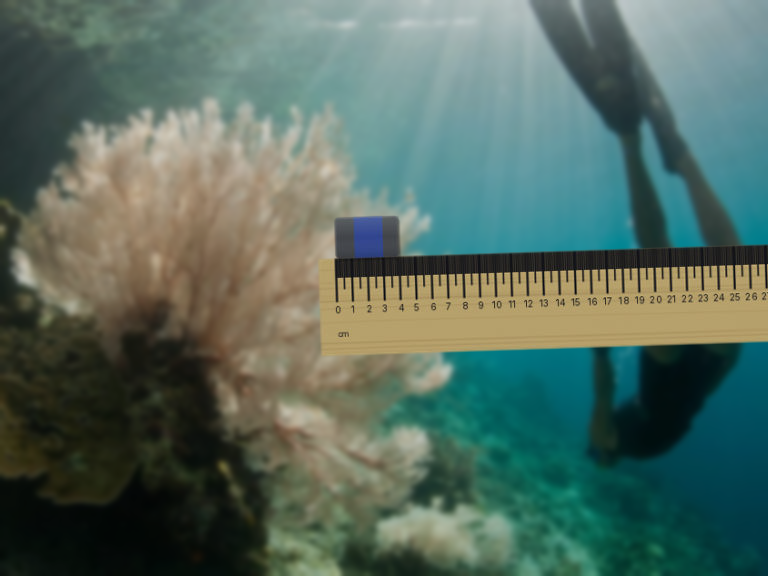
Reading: value=4 unit=cm
